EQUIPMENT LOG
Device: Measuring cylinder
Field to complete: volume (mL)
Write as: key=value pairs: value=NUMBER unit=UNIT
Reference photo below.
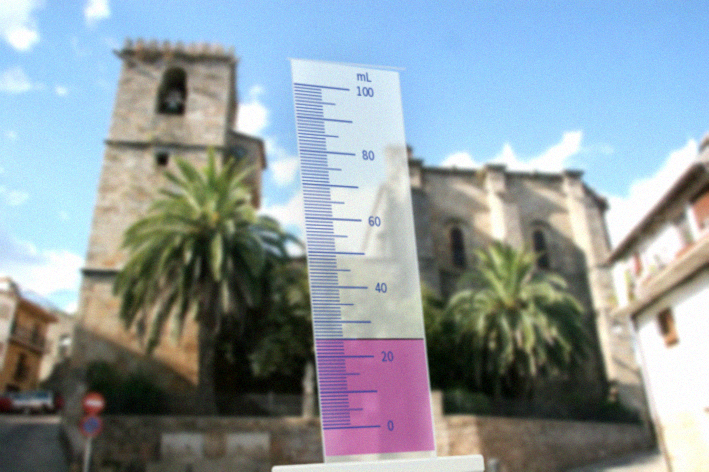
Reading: value=25 unit=mL
